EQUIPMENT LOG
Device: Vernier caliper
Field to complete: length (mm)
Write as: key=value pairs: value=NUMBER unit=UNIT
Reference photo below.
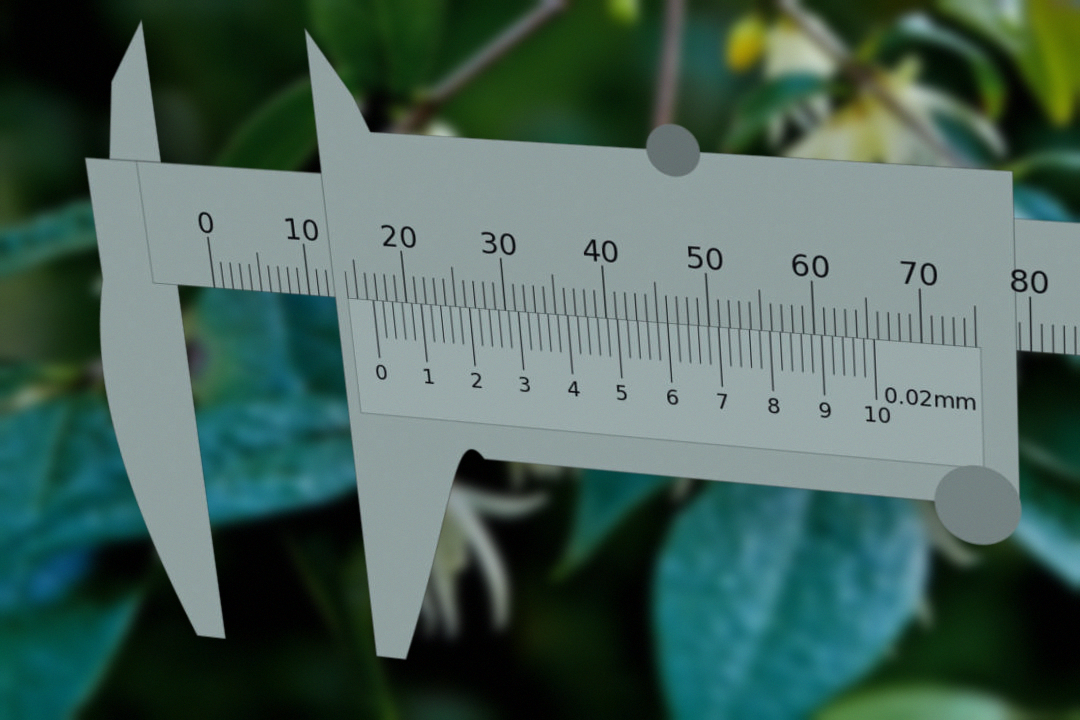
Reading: value=16.6 unit=mm
